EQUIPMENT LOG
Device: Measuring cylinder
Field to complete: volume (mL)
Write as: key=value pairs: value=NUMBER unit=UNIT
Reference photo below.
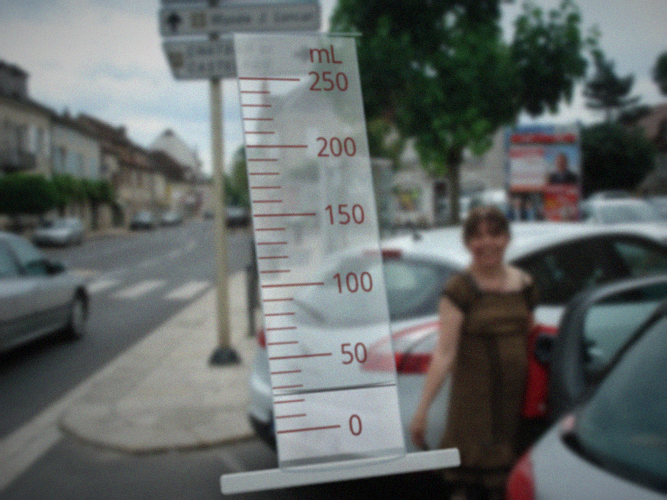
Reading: value=25 unit=mL
